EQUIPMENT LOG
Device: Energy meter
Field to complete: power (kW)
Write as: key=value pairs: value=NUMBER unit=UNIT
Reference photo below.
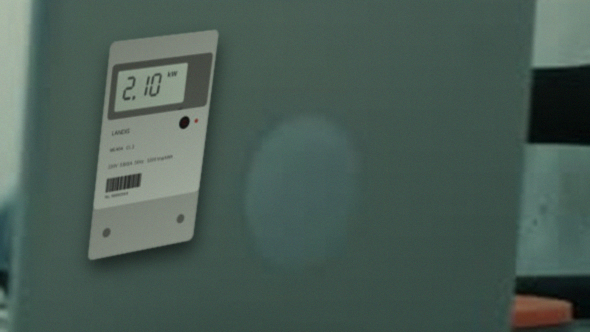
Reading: value=2.10 unit=kW
